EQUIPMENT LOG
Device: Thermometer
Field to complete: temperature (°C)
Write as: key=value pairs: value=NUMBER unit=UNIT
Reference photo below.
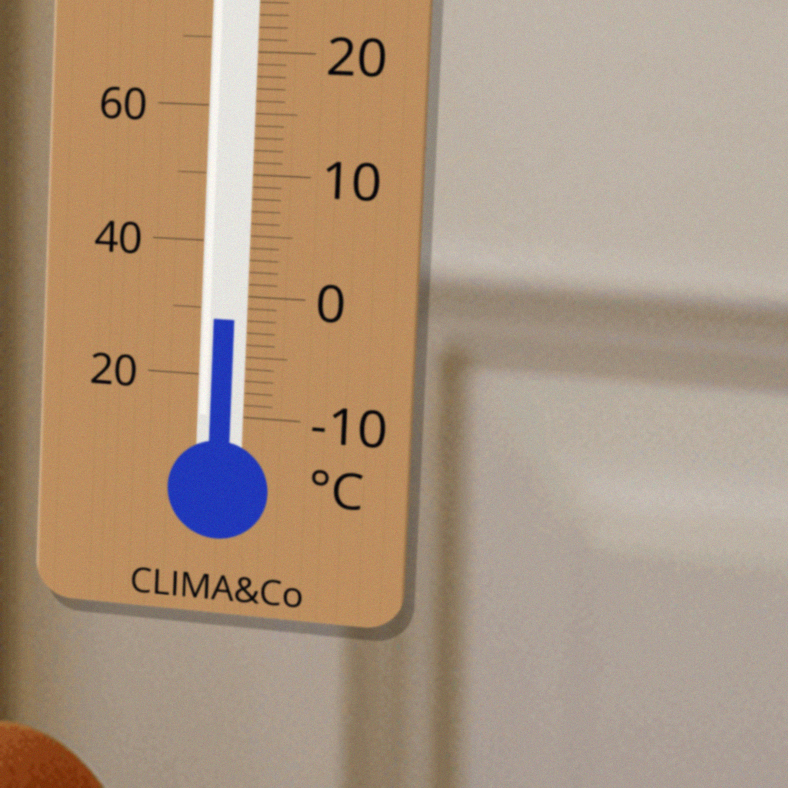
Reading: value=-2 unit=°C
